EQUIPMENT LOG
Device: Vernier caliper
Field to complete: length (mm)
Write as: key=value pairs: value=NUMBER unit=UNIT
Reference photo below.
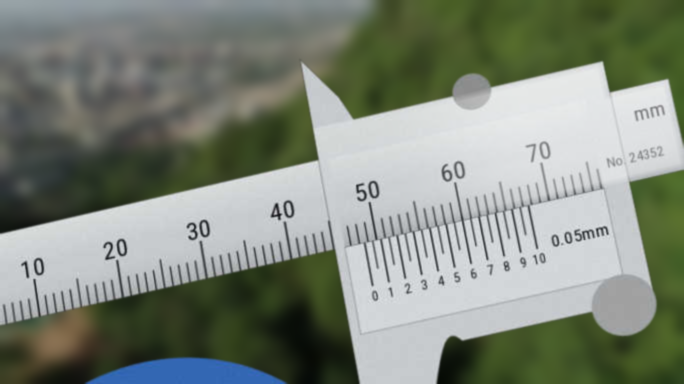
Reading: value=48.6 unit=mm
